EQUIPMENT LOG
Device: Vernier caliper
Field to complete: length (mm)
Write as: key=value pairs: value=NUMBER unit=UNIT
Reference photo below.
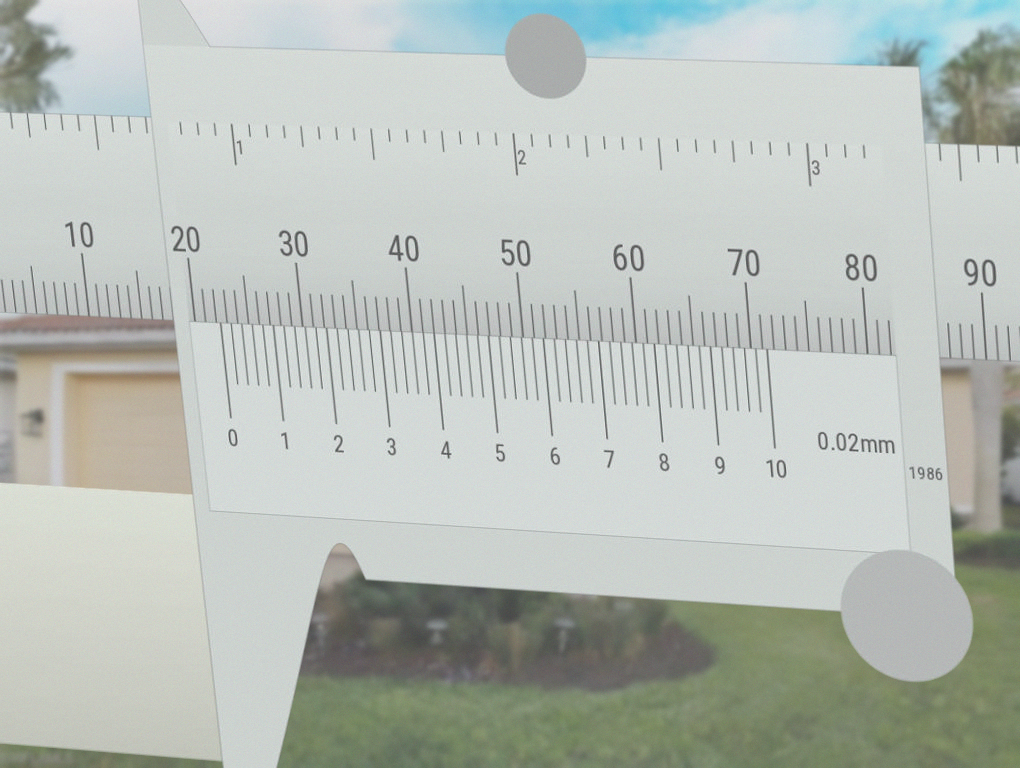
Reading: value=22.4 unit=mm
